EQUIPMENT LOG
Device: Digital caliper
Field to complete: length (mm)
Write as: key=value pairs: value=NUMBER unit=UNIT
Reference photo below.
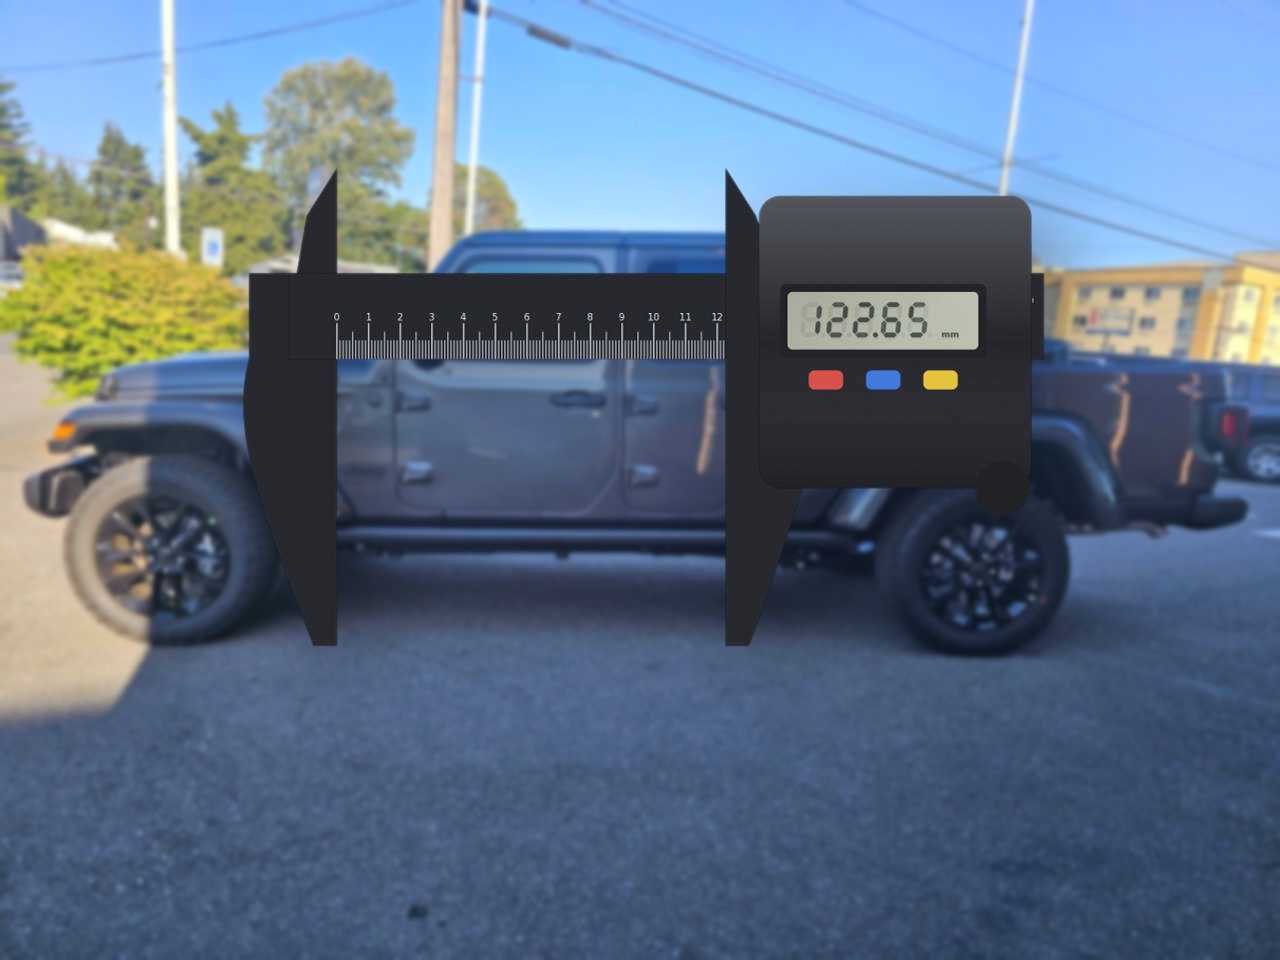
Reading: value=122.65 unit=mm
